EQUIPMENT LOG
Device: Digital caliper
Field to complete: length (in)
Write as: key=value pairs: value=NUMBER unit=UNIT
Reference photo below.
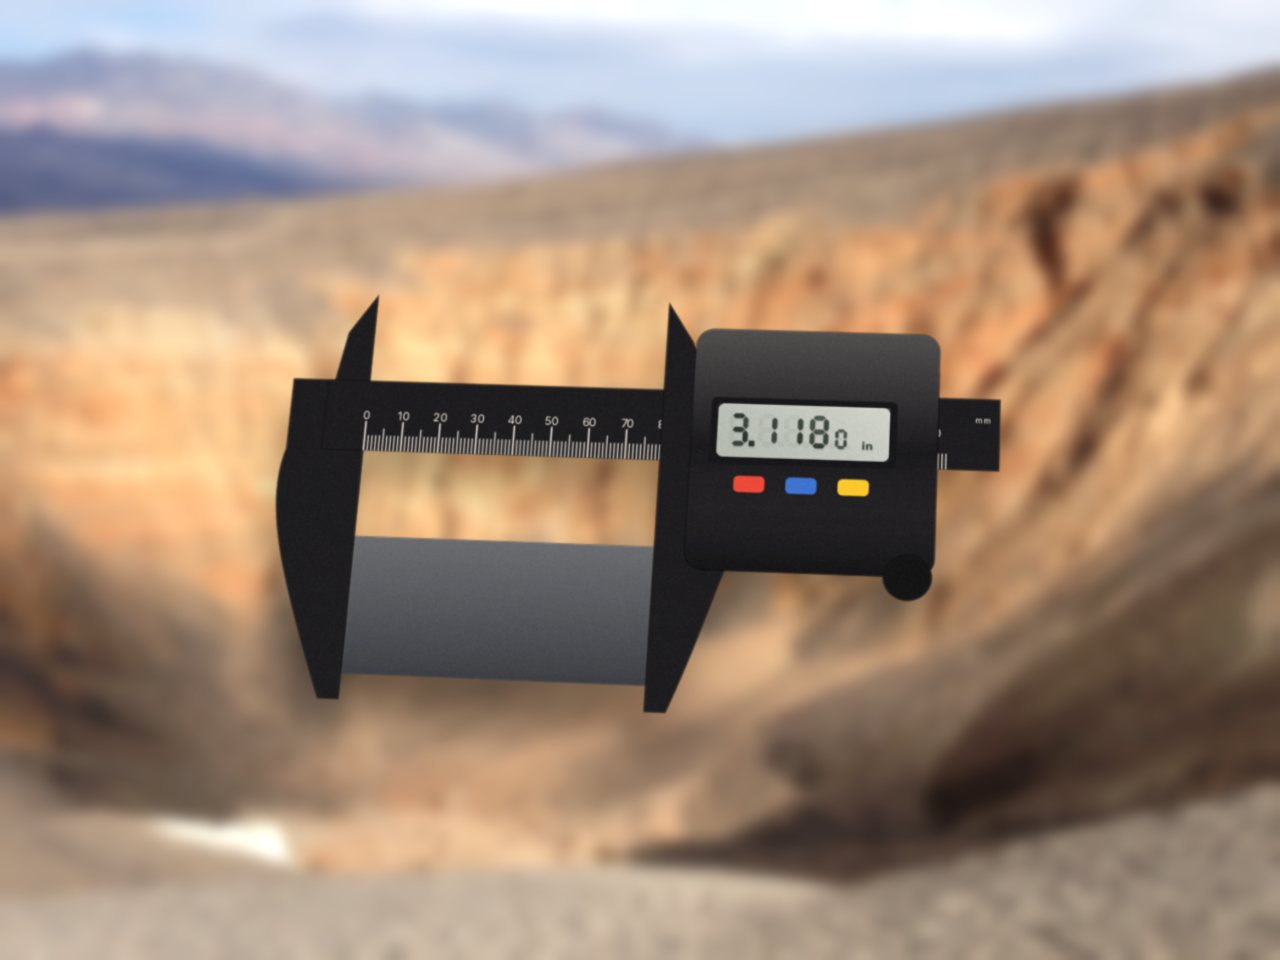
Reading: value=3.1180 unit=in
